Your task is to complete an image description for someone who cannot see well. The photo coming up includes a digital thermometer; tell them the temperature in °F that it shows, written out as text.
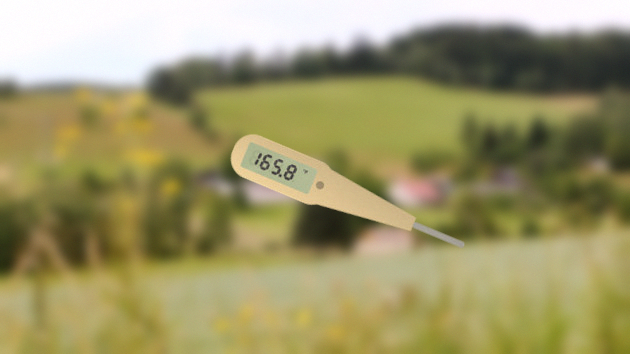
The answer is 165.8 °F
